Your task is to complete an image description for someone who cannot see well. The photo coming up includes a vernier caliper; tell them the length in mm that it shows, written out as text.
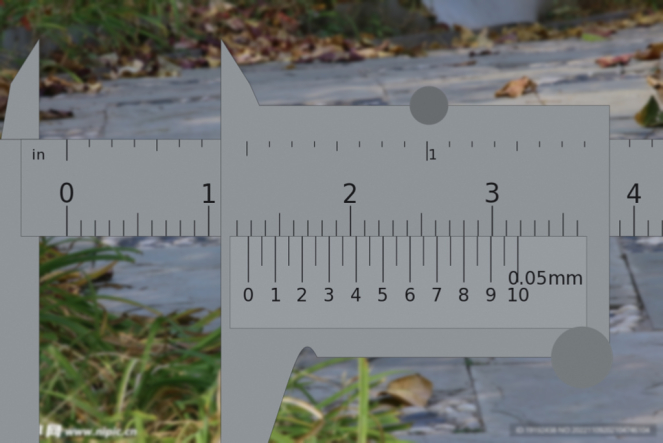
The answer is 12.8 mm
